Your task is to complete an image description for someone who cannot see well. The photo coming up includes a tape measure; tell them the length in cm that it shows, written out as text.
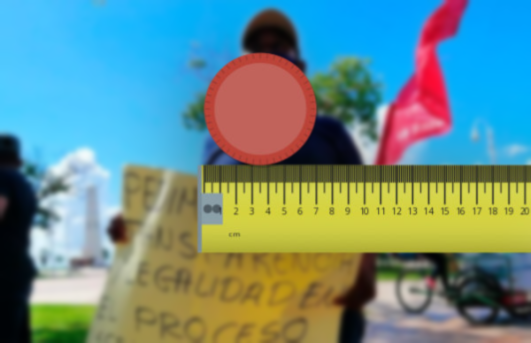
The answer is 7 cm
